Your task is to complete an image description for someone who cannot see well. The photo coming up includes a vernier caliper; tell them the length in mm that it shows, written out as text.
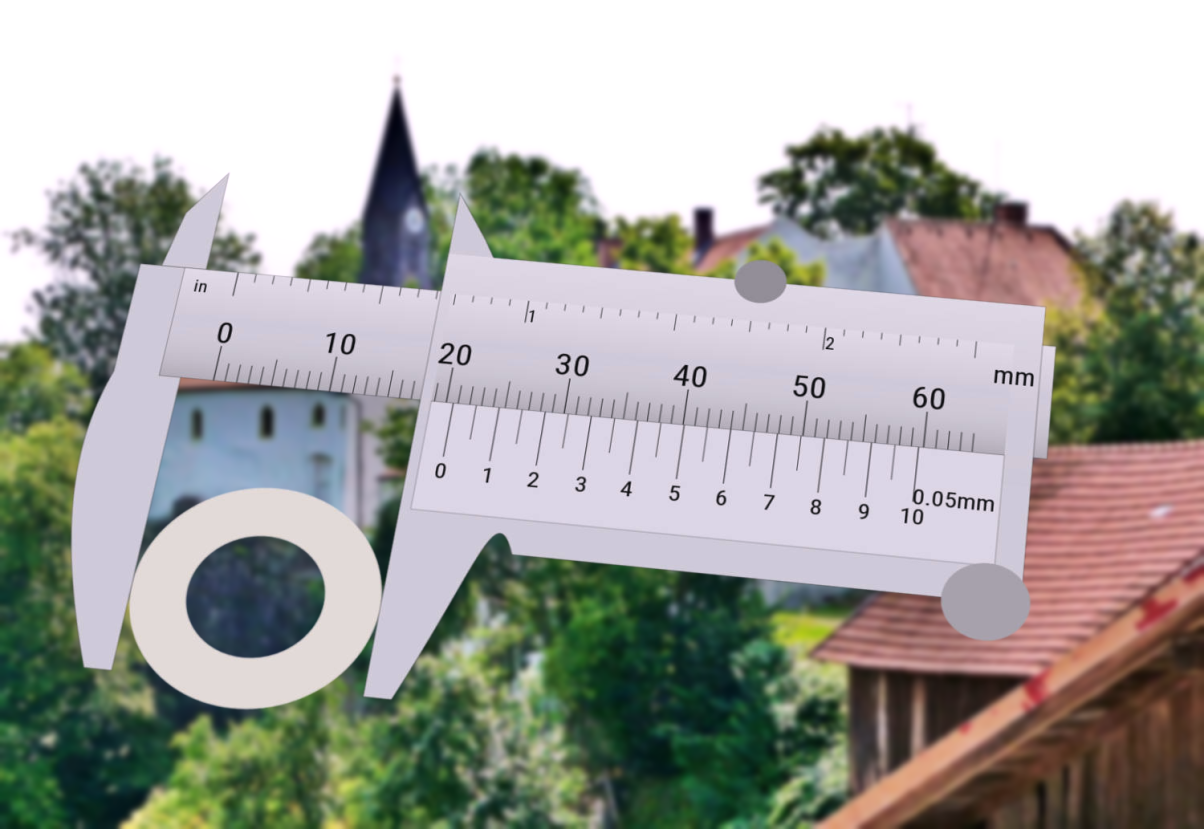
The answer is 20.6 mm
